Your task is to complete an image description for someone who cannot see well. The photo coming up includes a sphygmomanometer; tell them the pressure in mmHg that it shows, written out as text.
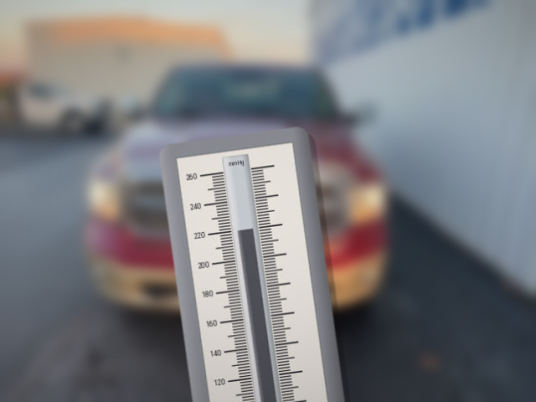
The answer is 220 mmHg
